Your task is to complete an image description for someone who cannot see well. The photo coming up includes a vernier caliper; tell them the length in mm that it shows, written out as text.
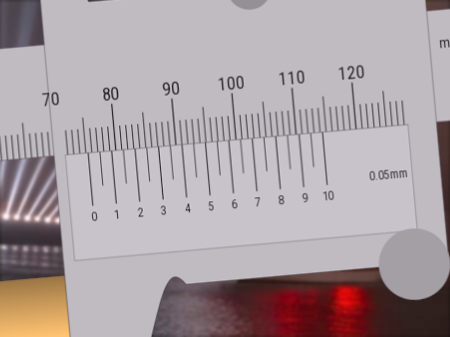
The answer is 75.4 mm
